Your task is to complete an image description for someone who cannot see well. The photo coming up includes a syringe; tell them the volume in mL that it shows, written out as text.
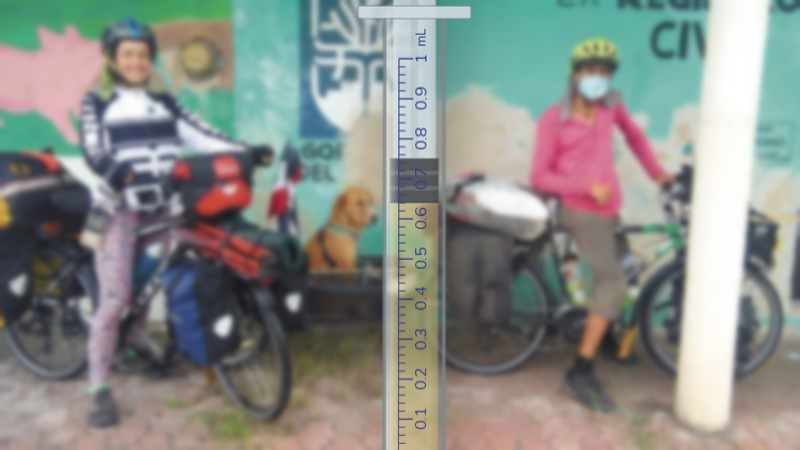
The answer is 0.64 mL
